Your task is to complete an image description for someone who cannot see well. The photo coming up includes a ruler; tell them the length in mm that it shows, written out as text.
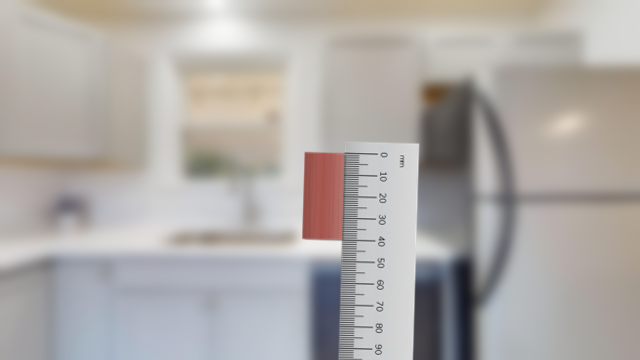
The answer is 40 mm
